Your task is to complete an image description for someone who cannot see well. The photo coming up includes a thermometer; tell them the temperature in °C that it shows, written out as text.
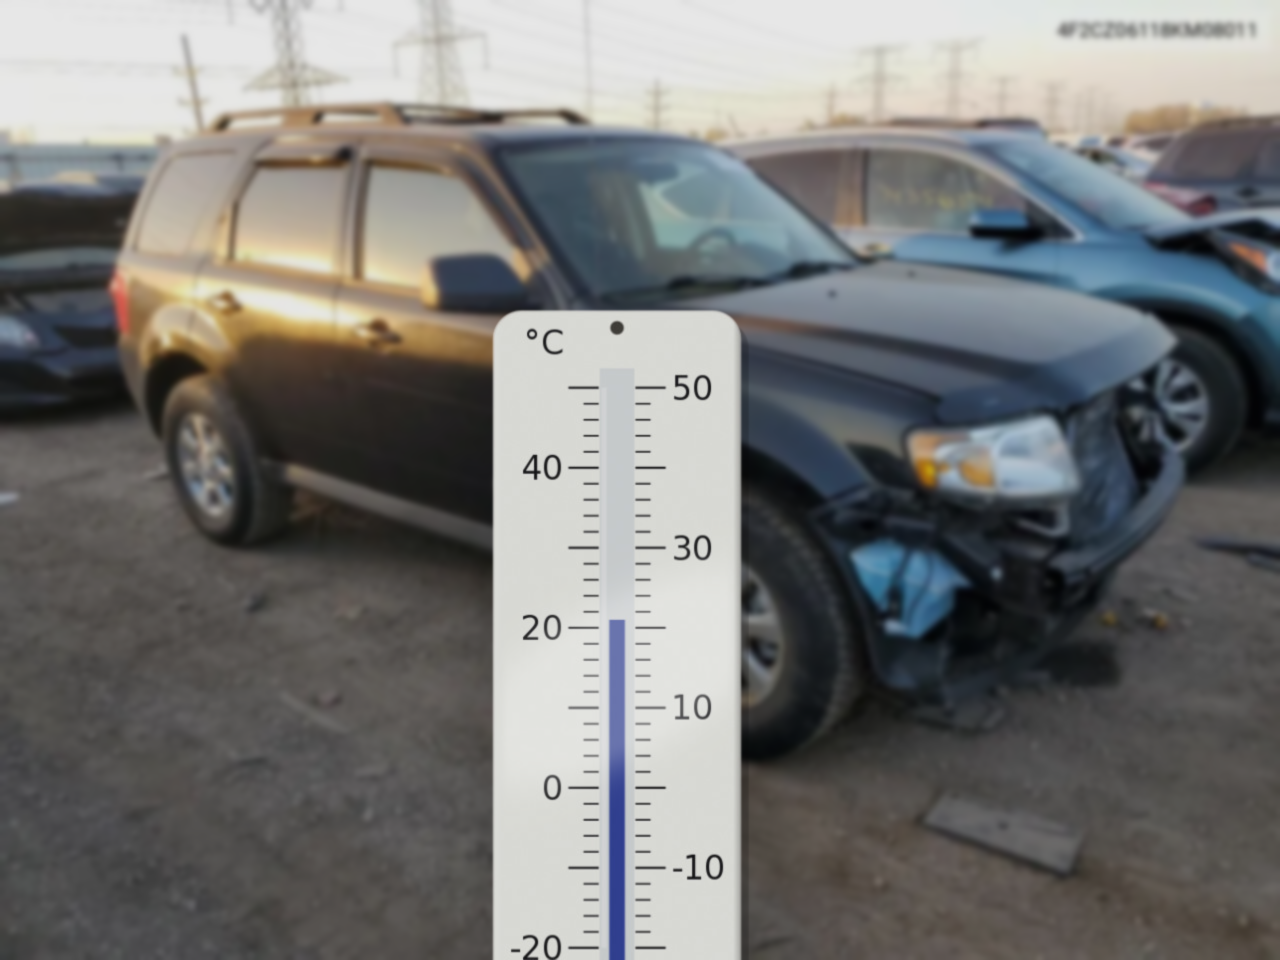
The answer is 21 °C
